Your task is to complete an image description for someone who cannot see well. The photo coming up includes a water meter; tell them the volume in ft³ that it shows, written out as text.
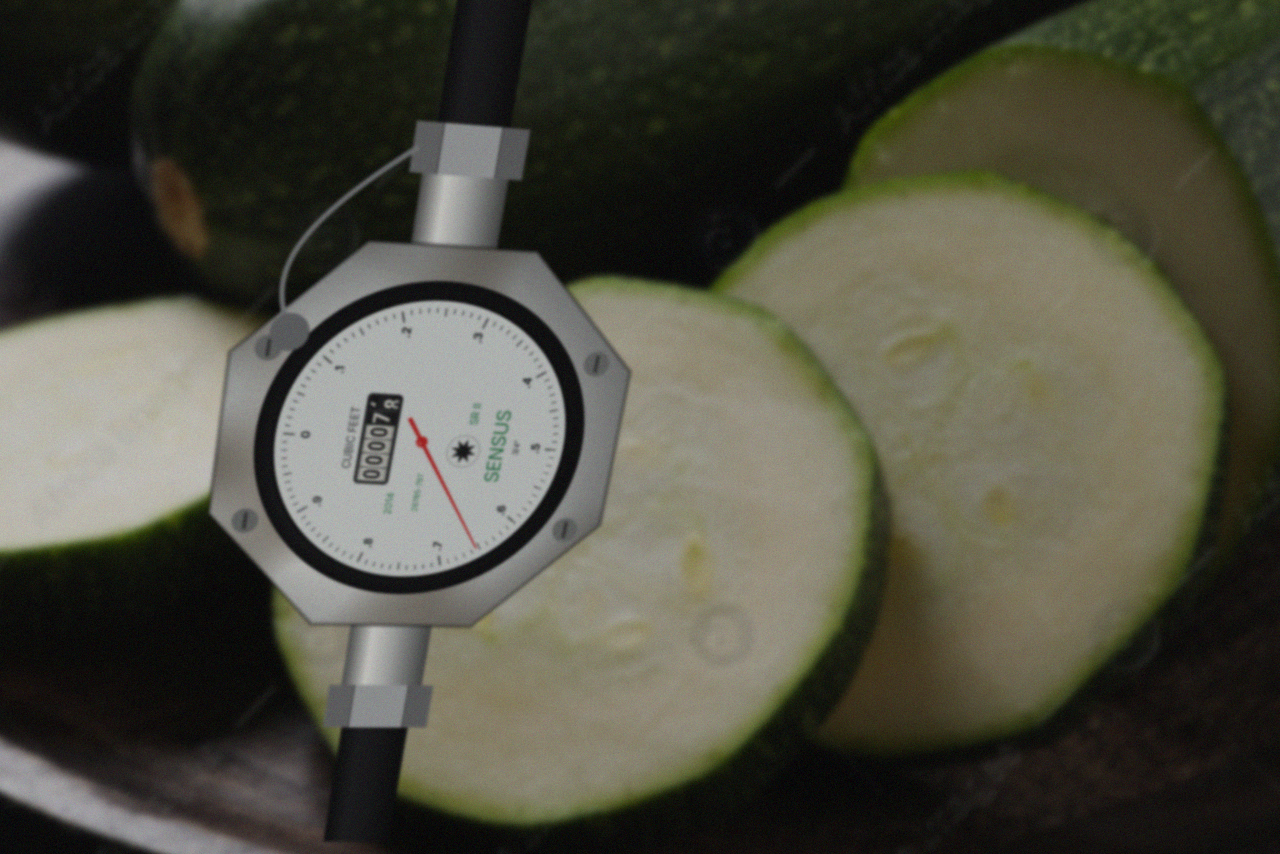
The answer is 77.65 ft³
